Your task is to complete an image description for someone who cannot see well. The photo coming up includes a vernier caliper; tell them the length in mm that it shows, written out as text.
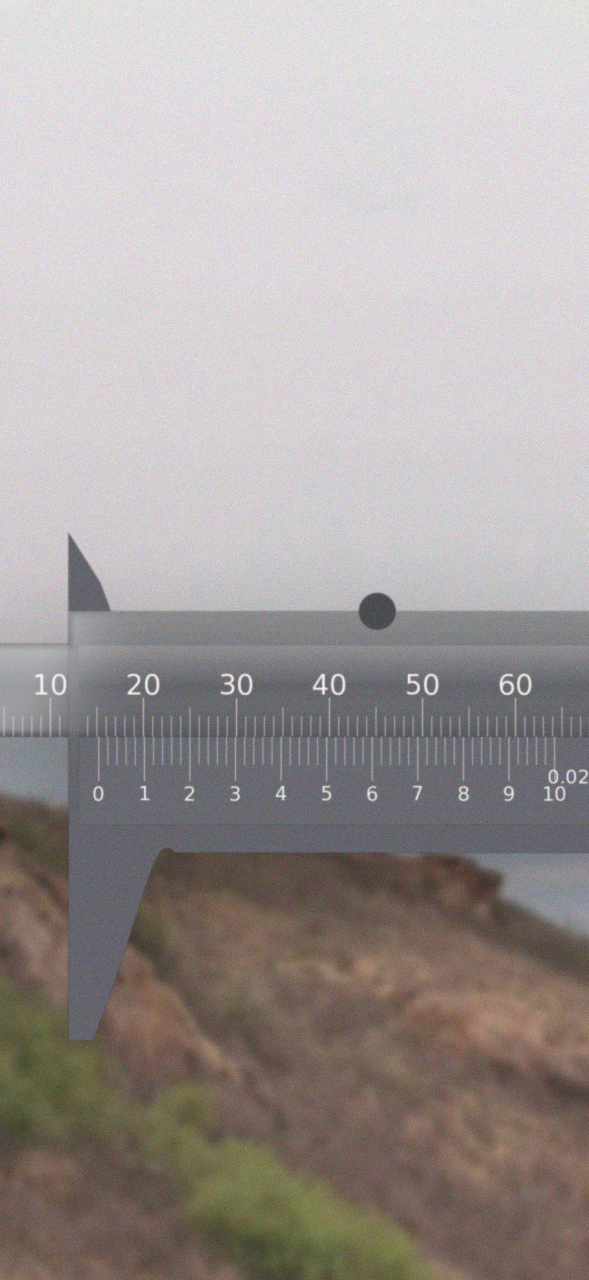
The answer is 15.2 mm
